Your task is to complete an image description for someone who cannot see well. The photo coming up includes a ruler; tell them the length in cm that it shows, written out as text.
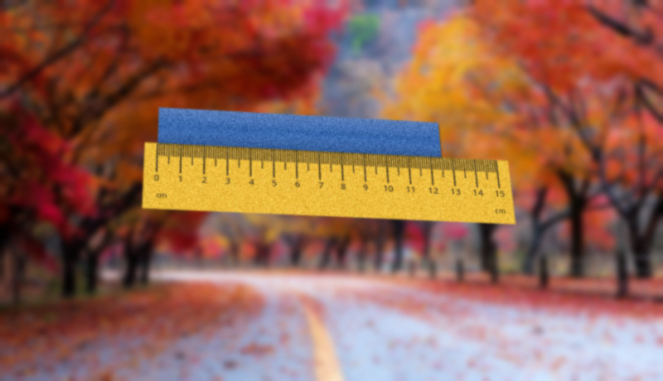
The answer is 12.5 cm
